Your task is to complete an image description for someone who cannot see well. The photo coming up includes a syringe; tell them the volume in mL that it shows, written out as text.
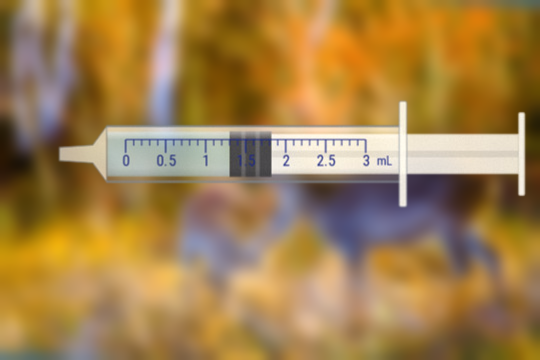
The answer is 1.3 mL
